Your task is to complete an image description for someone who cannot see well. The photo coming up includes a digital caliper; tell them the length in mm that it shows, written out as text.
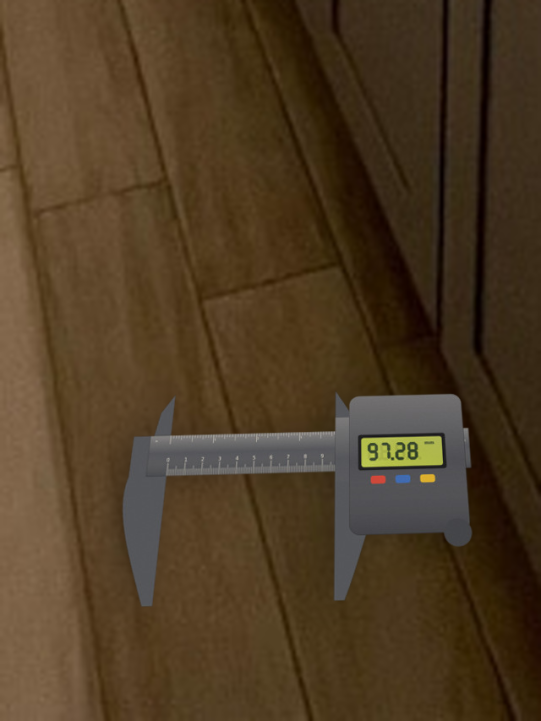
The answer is 97.28 mm
